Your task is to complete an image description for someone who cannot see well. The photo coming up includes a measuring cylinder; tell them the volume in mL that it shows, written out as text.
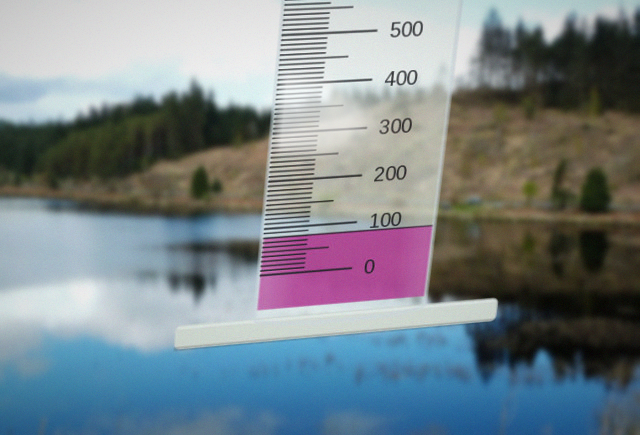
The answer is 80 mL
